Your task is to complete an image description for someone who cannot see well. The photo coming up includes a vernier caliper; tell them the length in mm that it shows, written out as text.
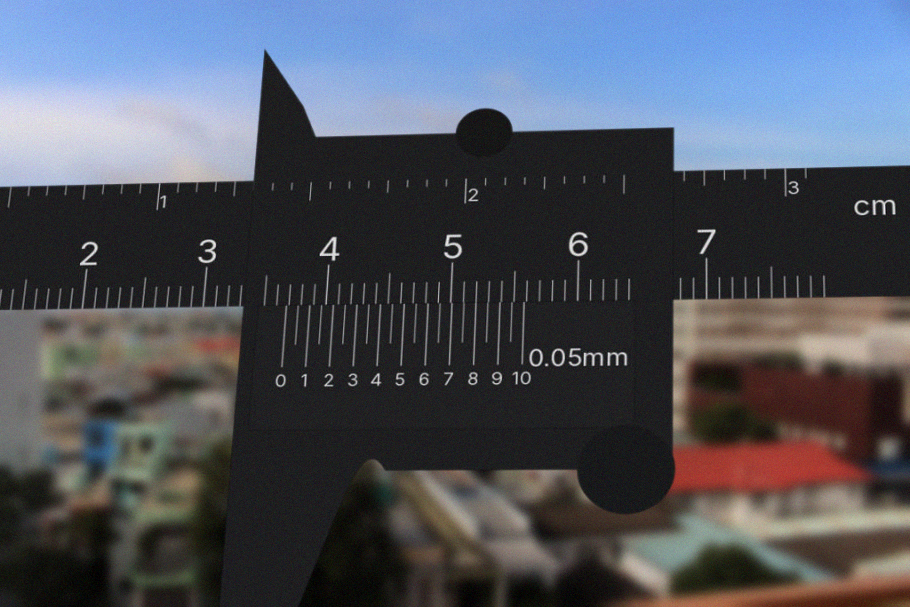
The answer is 36.8 mm
